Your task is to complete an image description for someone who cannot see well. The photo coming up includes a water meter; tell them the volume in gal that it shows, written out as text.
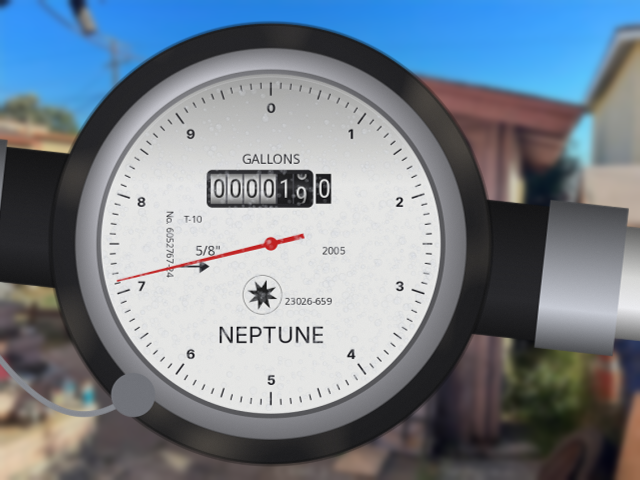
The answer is 187.1 gal
